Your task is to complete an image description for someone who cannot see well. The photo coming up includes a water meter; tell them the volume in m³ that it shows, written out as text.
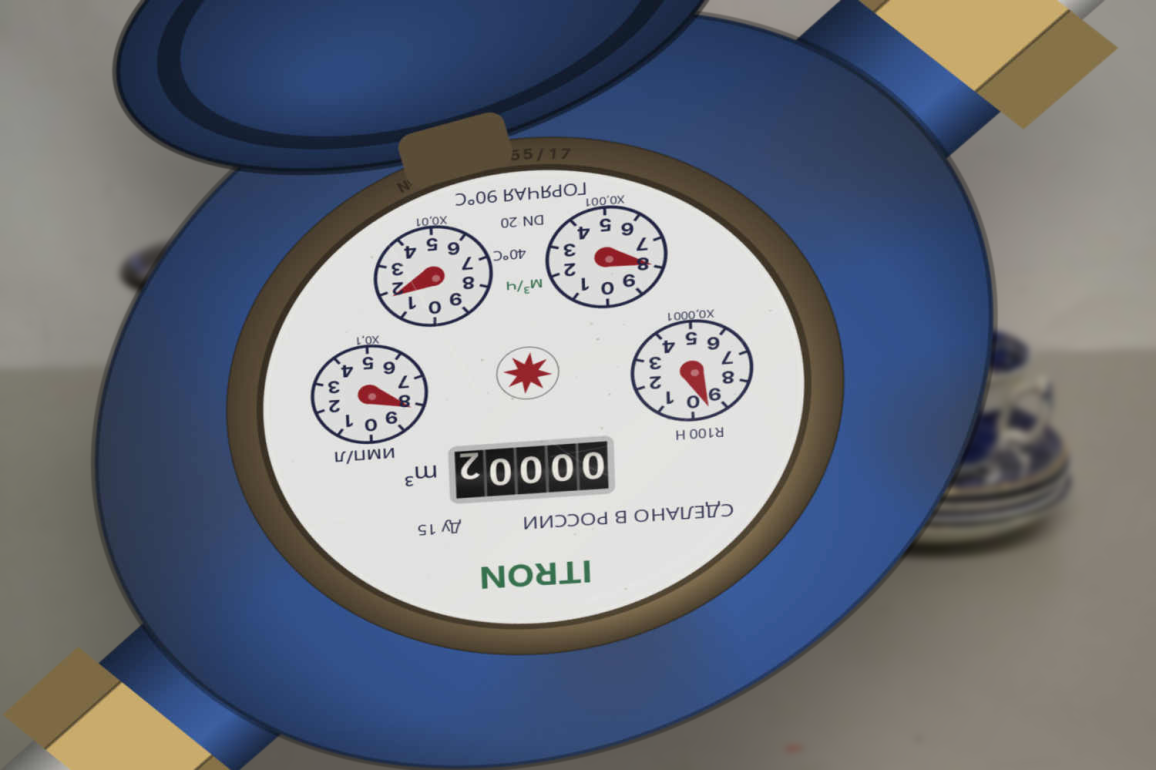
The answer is 1.8179 m³
